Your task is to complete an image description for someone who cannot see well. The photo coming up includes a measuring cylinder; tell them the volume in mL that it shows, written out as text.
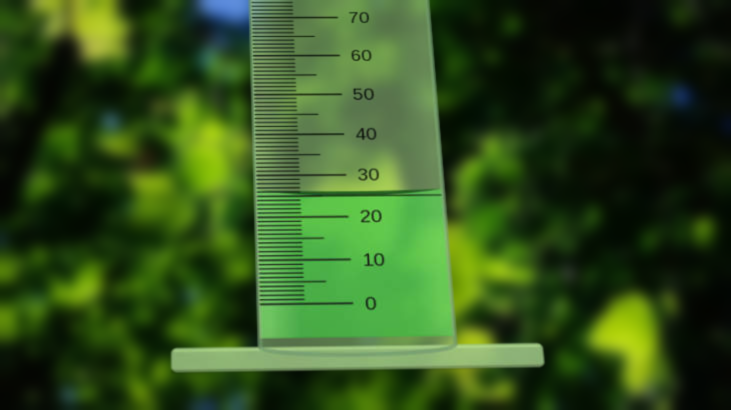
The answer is 25 mL
